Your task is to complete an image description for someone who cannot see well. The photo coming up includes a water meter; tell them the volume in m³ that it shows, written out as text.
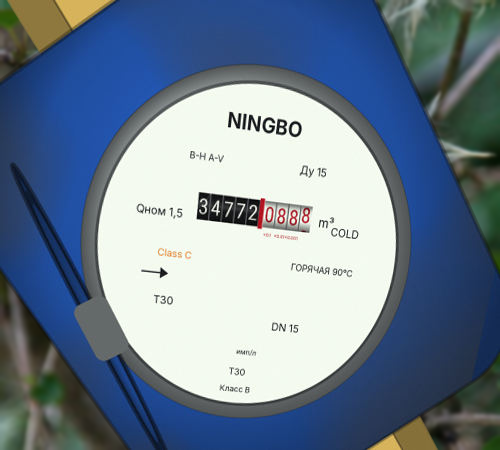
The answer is 34772.0888 m³
